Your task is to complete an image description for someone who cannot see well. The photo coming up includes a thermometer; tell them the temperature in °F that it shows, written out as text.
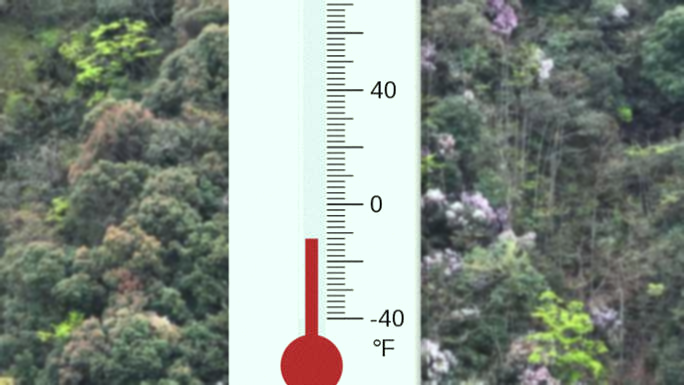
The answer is -12 °F
